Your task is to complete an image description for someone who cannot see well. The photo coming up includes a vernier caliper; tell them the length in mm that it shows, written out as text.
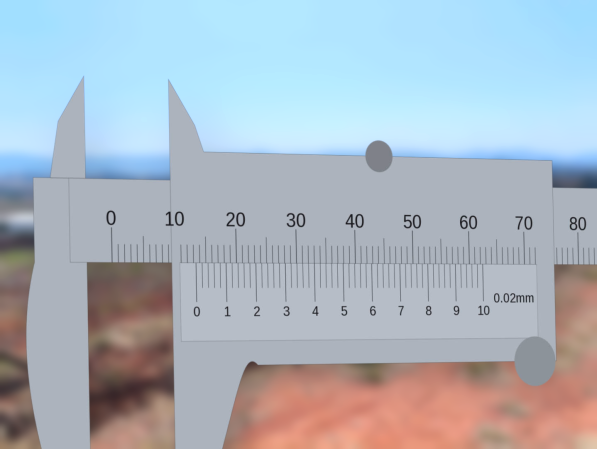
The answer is 13.4 mm
